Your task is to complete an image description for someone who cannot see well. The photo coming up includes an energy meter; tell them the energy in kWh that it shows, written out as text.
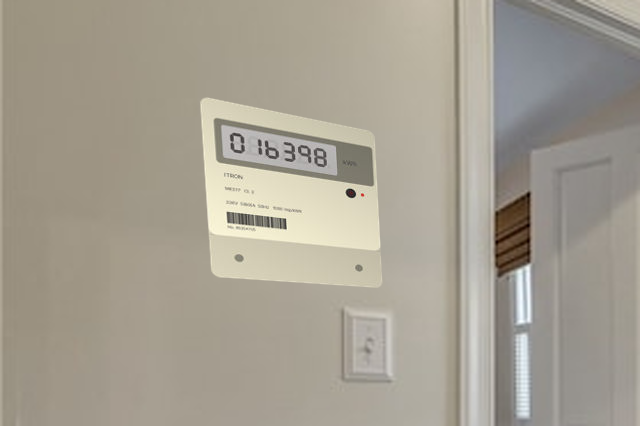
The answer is 16398 kWh
